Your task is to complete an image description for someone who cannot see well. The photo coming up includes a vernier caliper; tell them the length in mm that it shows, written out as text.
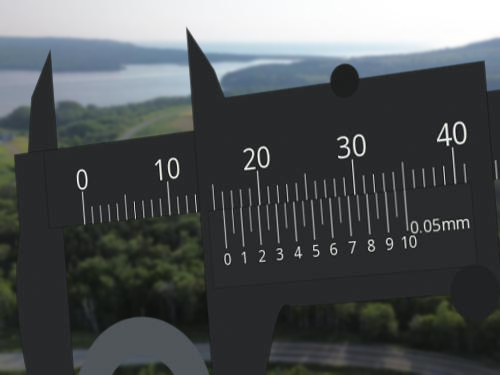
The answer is 16.0 mm
